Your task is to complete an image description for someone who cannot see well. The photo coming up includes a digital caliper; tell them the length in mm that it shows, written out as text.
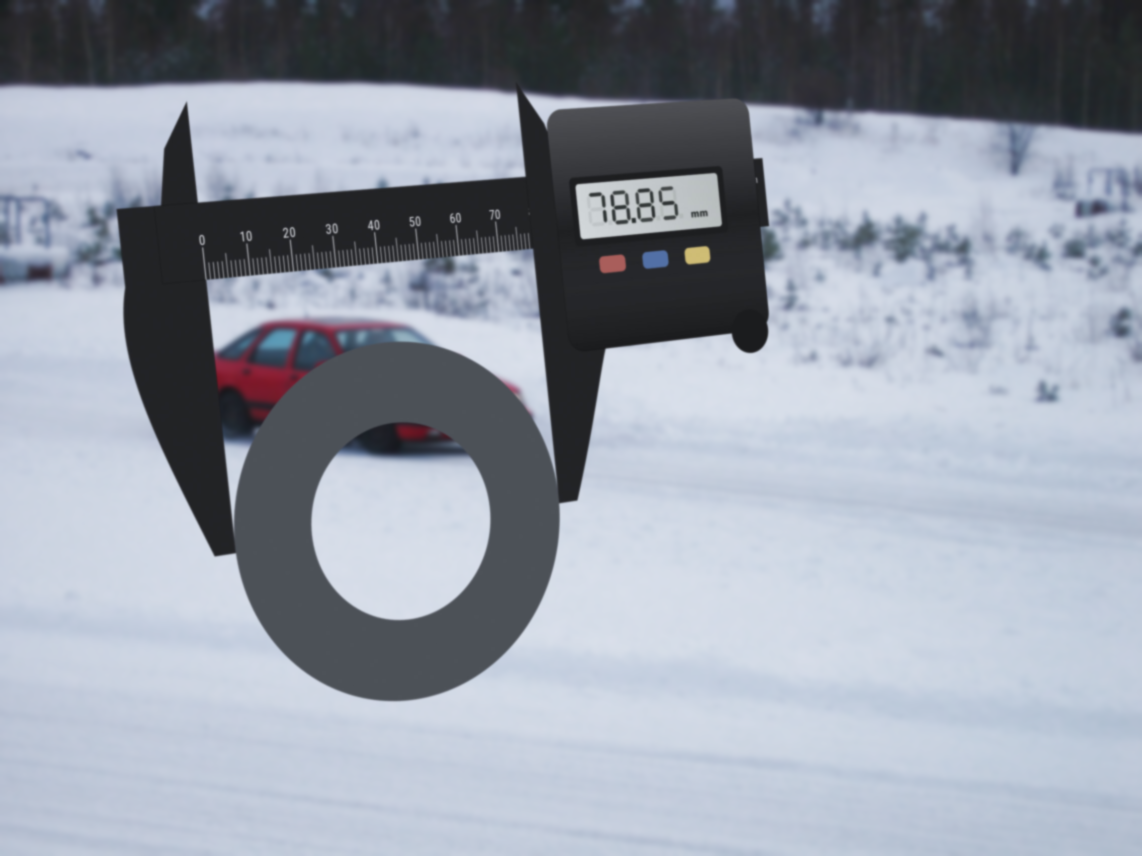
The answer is 78.85 mm
